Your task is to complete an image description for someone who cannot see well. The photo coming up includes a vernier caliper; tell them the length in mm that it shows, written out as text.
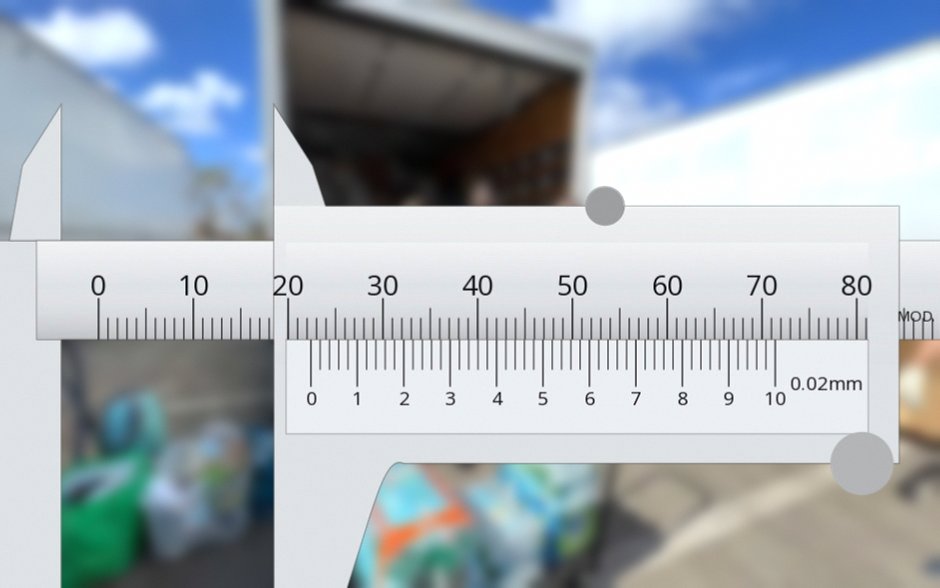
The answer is 22.4 mm
